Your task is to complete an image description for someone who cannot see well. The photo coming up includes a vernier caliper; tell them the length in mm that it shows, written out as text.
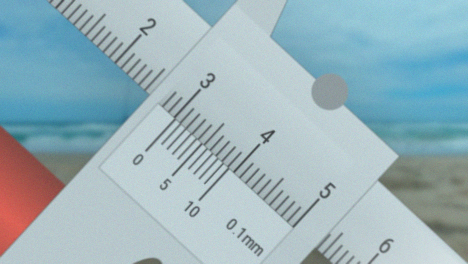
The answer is 30.2 mm
